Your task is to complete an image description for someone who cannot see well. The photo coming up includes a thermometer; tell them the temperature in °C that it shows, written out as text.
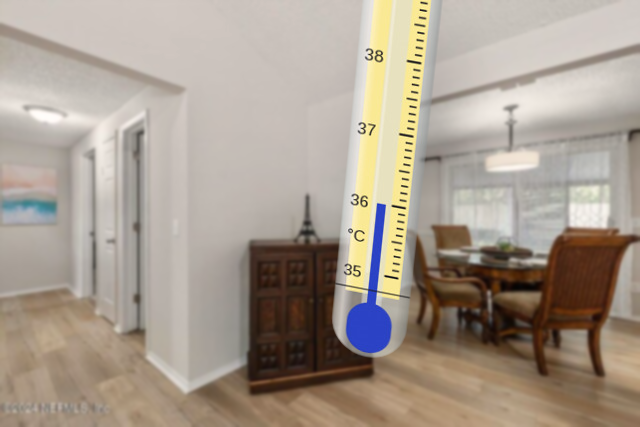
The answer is 36 °C
